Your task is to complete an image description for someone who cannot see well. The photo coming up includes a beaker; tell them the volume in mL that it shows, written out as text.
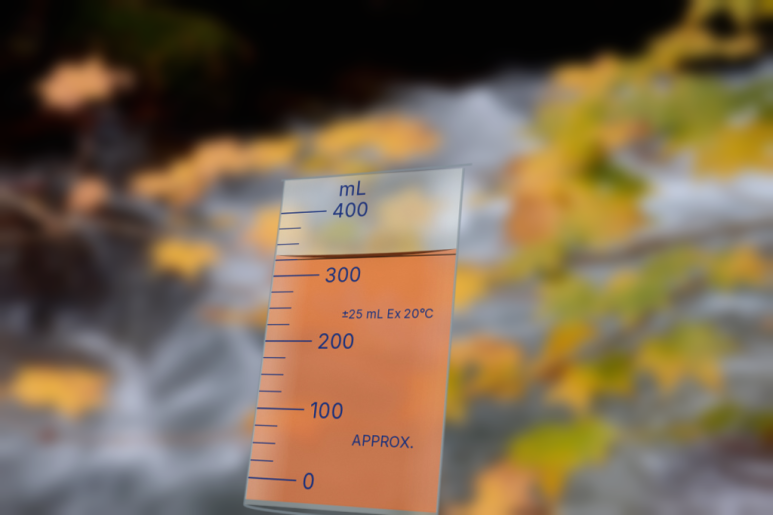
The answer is 325 mL
